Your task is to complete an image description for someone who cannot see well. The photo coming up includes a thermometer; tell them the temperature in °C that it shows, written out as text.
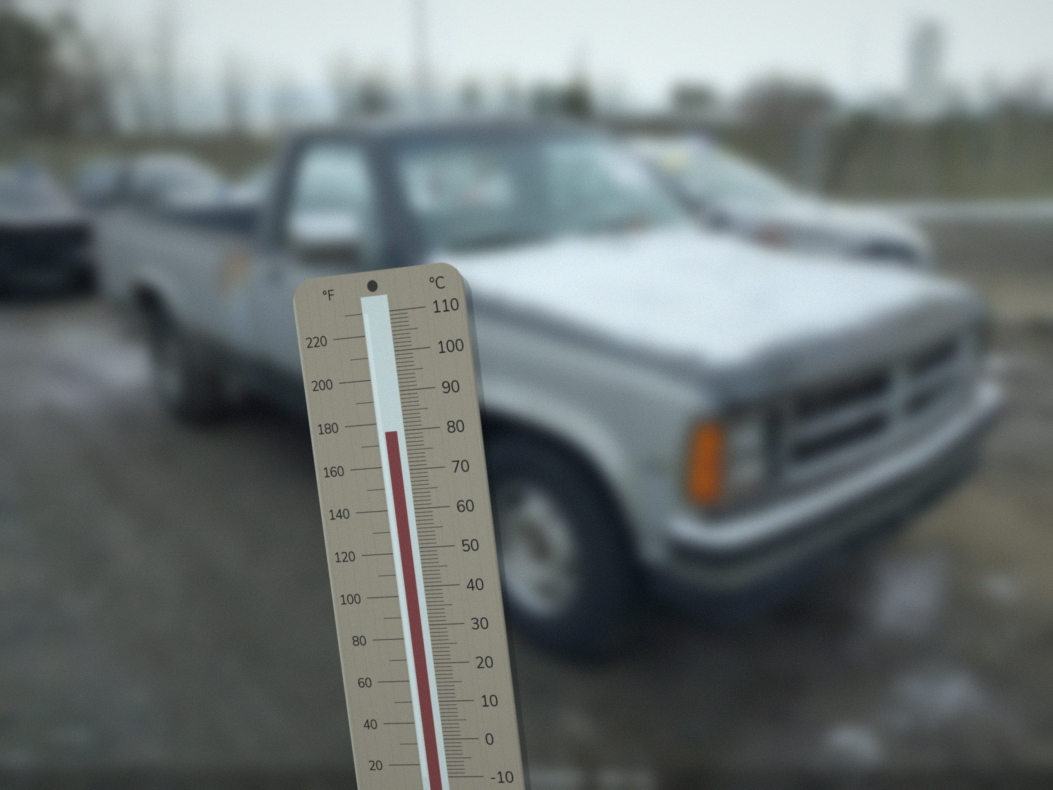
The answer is 80 °C
